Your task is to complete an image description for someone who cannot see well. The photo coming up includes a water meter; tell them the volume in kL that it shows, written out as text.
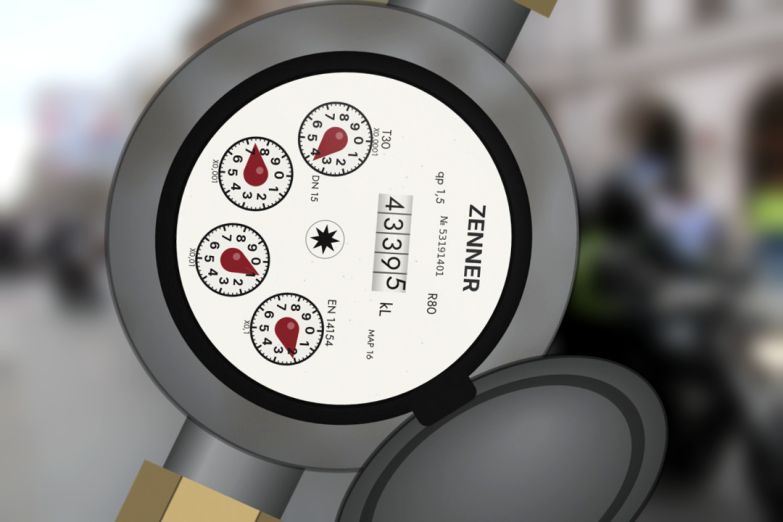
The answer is 43395.2073 kL
